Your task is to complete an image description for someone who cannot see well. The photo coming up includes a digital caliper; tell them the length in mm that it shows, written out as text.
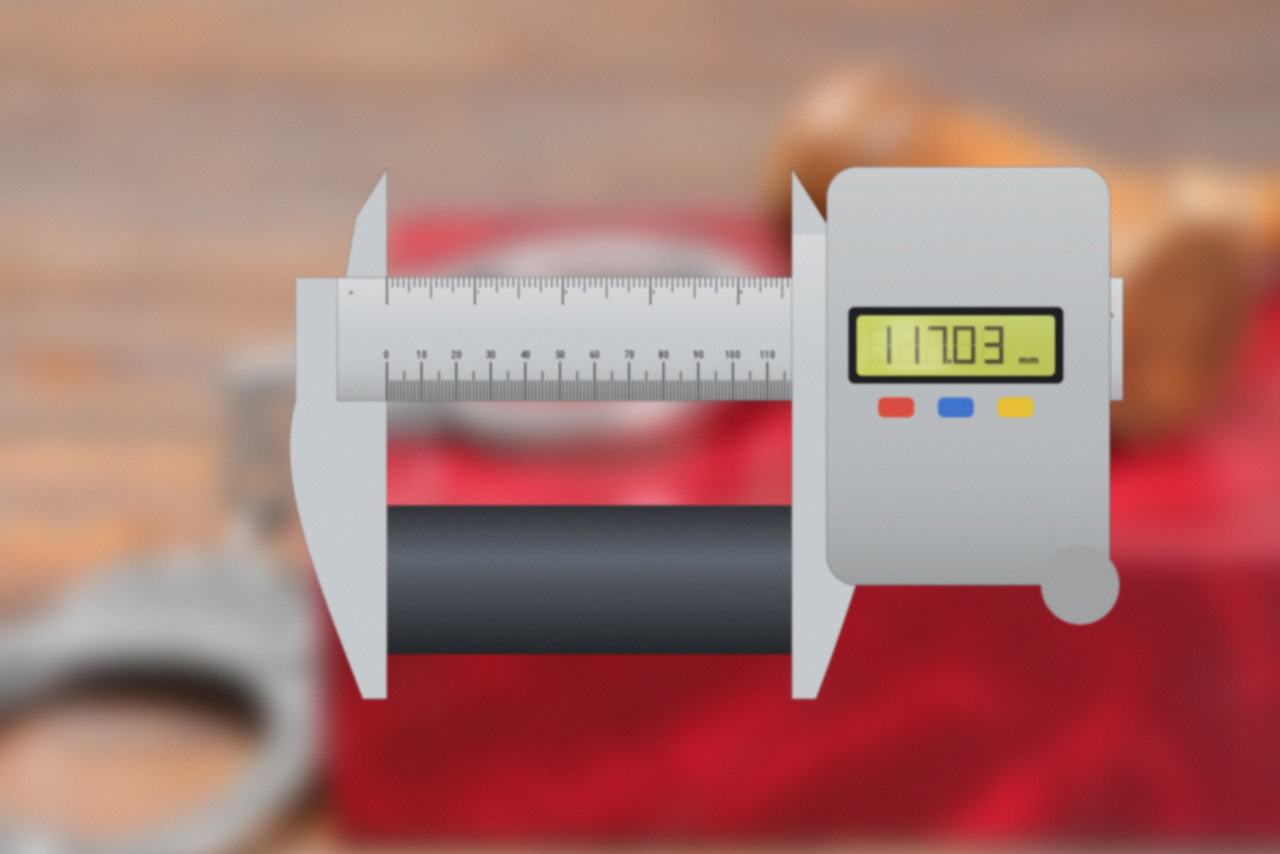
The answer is 117.03 mm
